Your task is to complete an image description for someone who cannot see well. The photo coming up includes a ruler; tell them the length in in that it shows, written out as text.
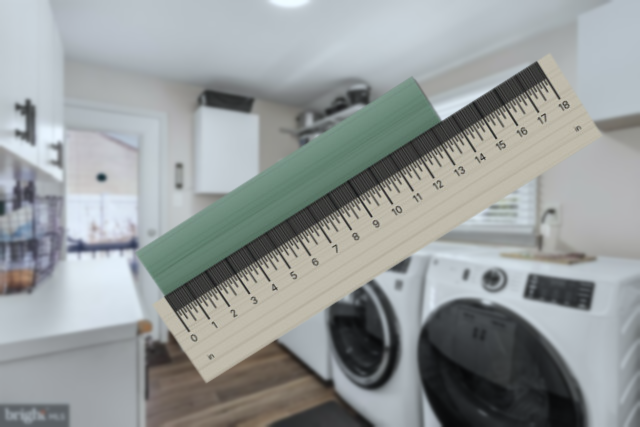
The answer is 13.5 in
